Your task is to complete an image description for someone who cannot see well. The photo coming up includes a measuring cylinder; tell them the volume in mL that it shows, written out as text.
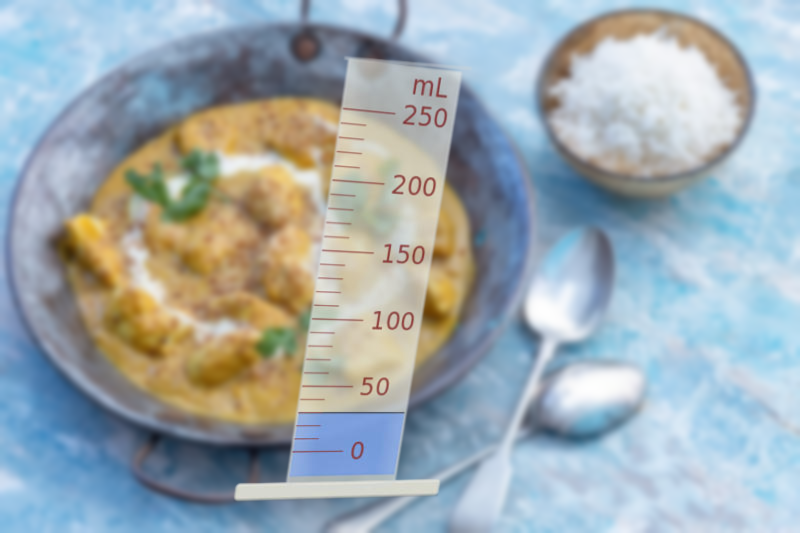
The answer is 30 mL
